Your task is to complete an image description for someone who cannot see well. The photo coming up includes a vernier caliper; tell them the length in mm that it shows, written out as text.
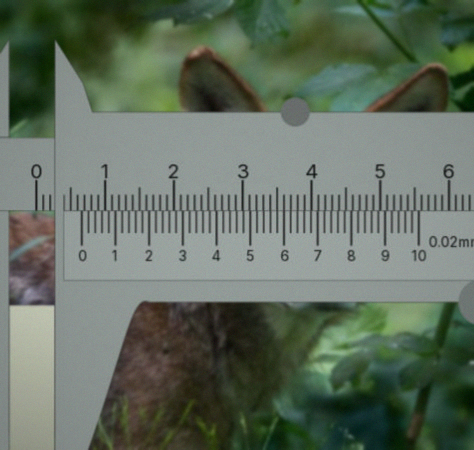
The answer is 6.6 mm
